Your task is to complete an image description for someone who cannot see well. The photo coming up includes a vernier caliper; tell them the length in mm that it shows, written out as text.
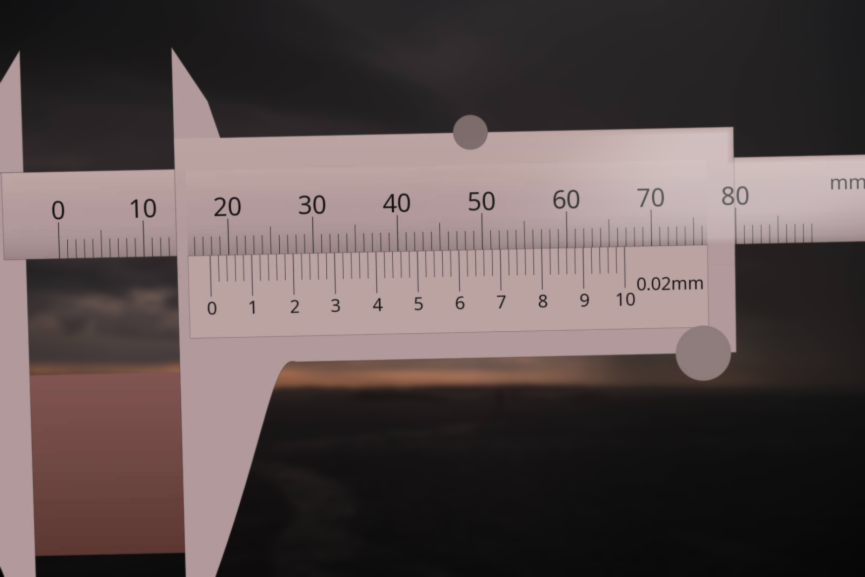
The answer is 17.8 mm
